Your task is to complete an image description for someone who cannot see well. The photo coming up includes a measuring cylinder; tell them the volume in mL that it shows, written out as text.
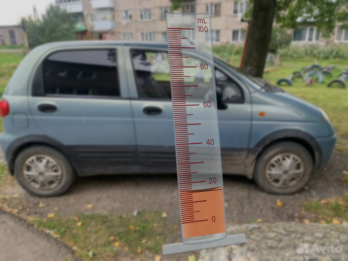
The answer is 15 mL
